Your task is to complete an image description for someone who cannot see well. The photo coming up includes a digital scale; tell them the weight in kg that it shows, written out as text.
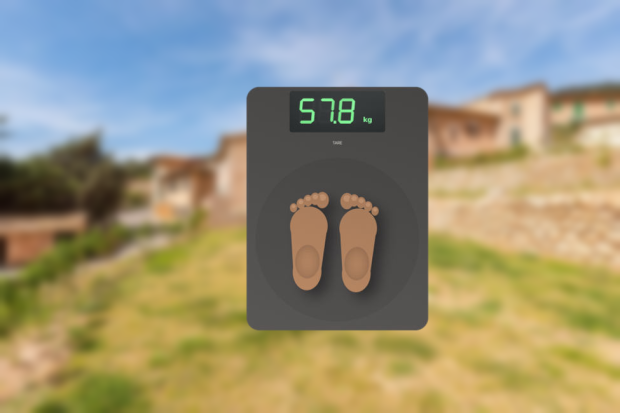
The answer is 57.8 kg
